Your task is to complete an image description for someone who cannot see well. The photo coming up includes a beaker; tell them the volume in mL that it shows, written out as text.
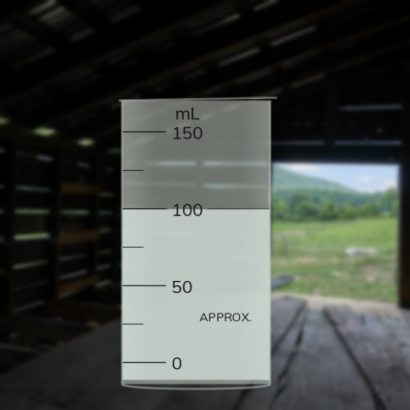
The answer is 100 mL
